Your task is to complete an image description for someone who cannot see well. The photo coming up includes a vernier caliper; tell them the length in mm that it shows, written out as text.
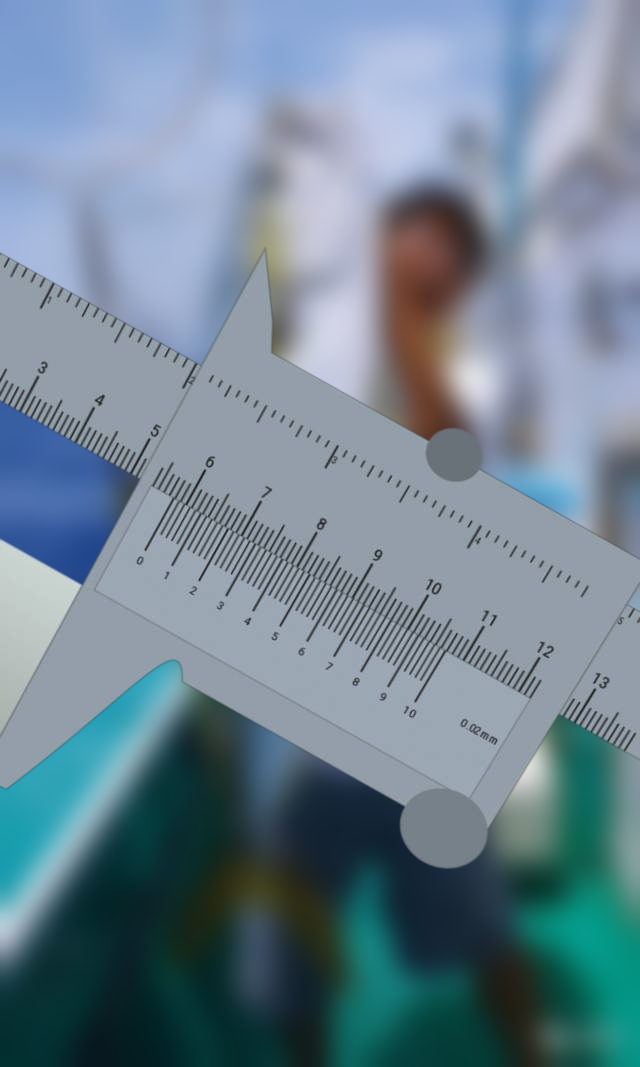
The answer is 57.8 mm
